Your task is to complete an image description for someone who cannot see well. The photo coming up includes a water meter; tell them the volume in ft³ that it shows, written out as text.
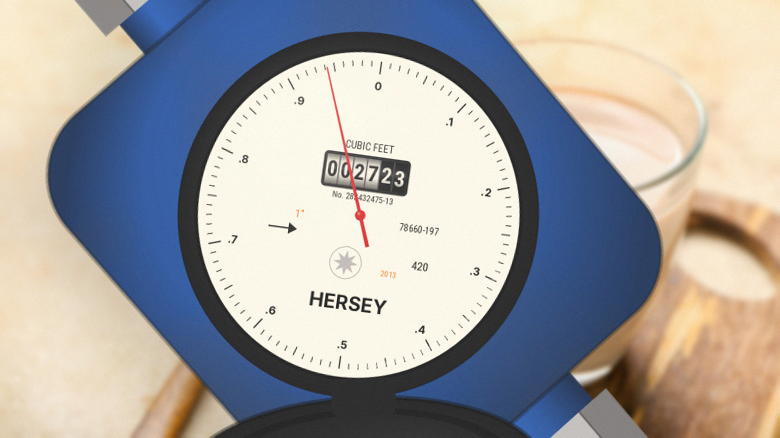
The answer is 2722.94 ft³
